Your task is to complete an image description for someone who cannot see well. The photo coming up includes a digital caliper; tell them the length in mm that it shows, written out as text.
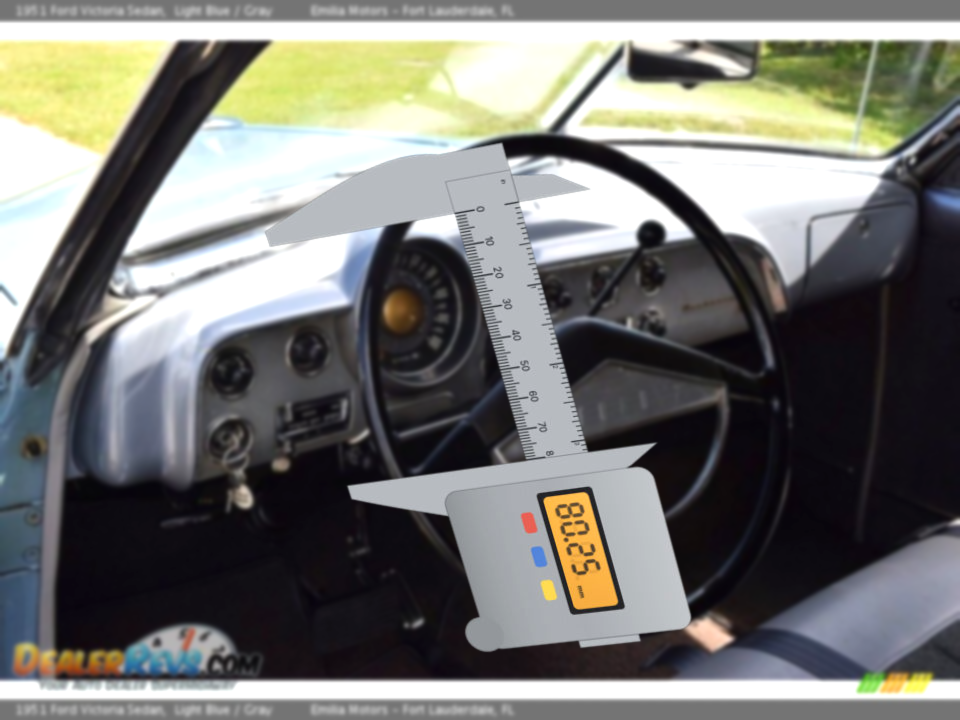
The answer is 80.25 mm
